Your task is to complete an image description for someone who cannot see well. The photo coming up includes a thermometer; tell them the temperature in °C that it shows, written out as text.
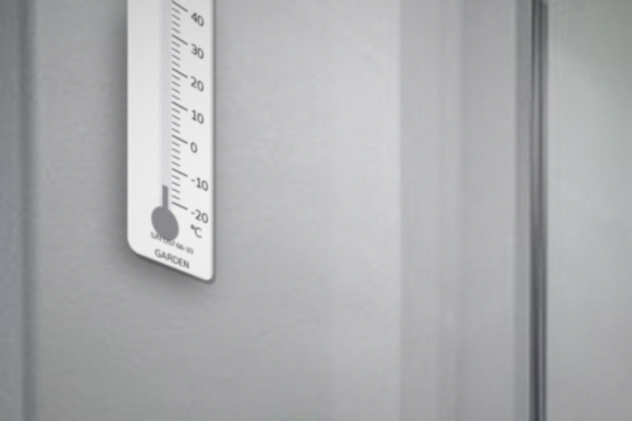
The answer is -16 °C
